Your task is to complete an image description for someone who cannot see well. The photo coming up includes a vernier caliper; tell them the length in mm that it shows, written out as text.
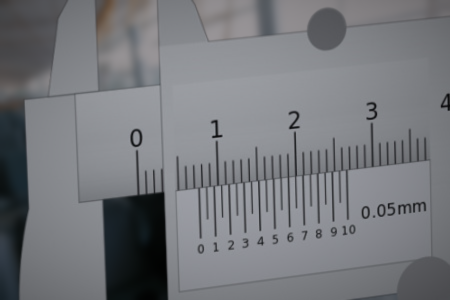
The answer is 7.6 mm
